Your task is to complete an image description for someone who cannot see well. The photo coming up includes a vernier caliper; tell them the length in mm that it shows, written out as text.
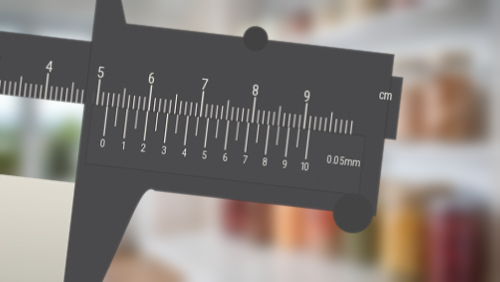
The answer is 52.0 mm
